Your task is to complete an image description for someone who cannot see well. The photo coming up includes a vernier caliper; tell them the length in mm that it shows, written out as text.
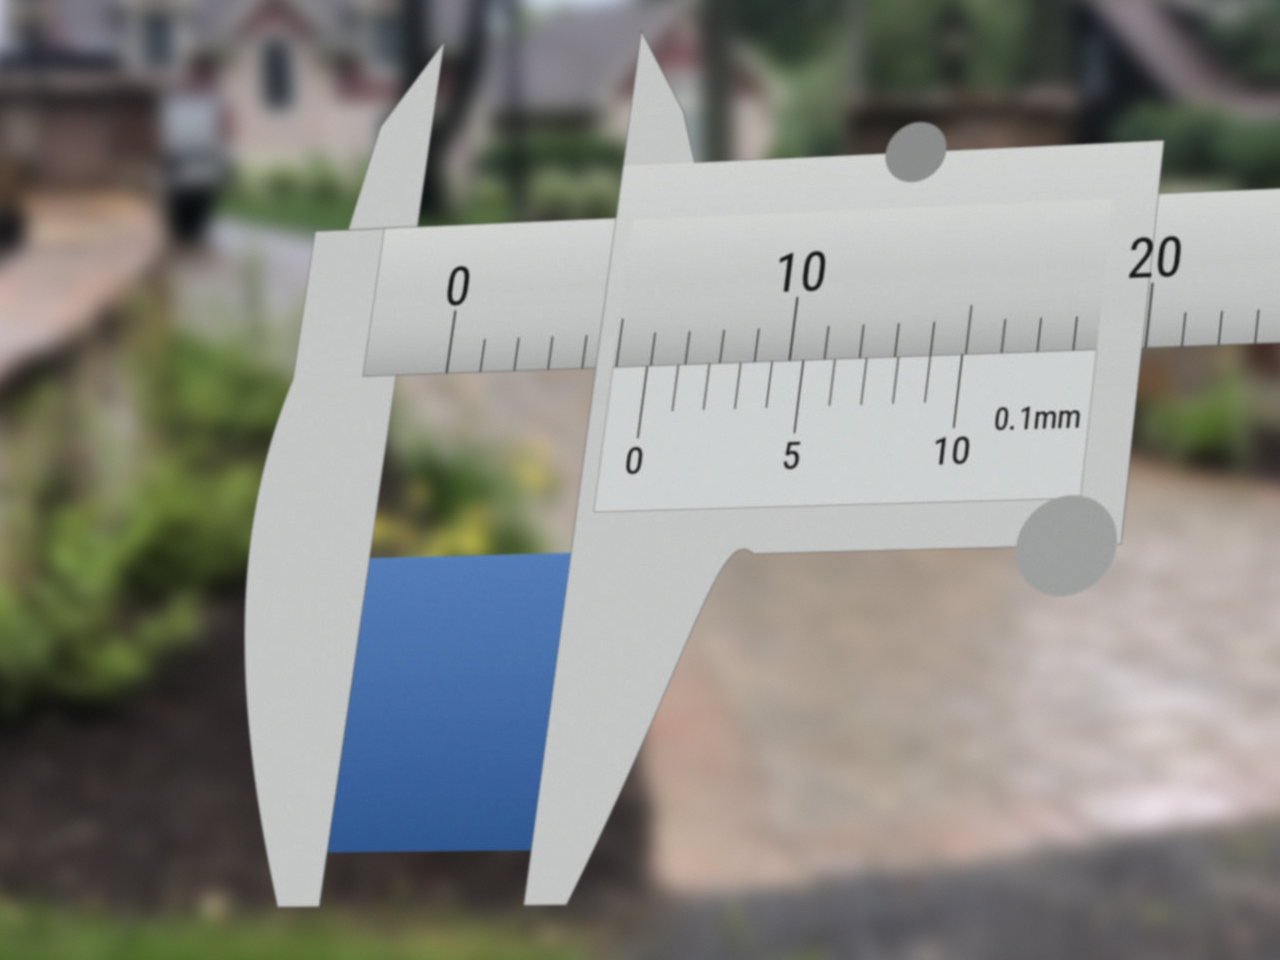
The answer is 5.9 mm
